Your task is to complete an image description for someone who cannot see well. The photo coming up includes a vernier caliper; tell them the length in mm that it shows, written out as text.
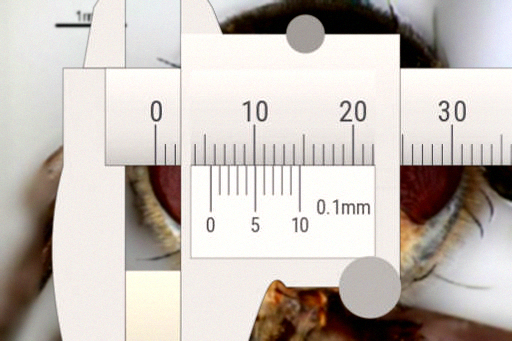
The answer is 5.6 mm
